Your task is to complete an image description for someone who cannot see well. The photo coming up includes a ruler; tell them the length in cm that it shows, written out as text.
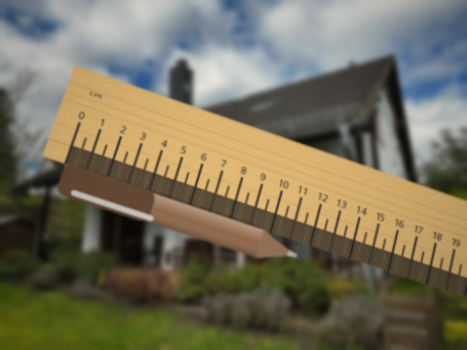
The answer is 11.5 cm
